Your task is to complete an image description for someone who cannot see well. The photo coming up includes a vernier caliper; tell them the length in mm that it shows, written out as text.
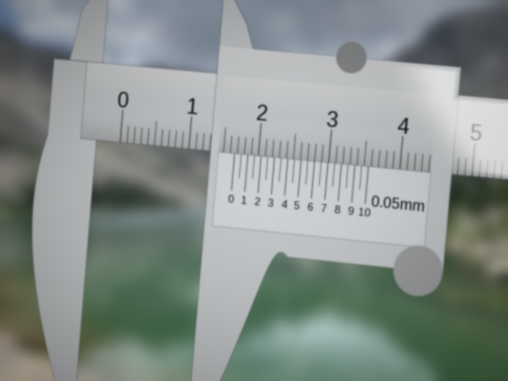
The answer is 16.6 mm
